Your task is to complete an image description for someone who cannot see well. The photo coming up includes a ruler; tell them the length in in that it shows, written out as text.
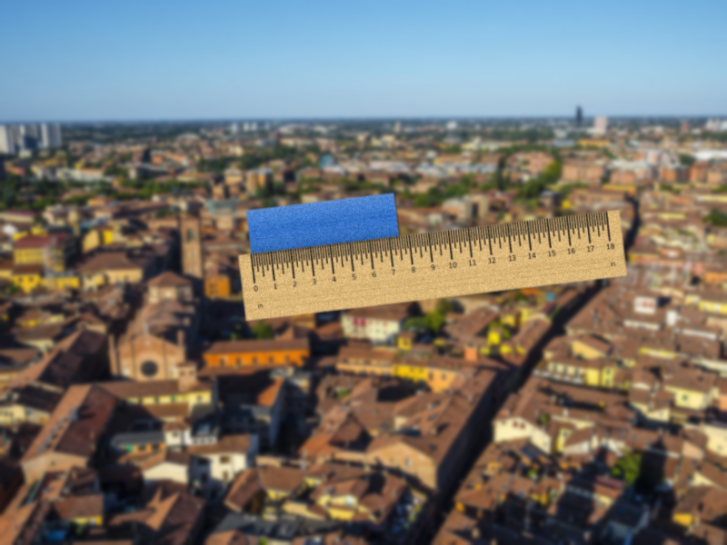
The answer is 7.5 in
